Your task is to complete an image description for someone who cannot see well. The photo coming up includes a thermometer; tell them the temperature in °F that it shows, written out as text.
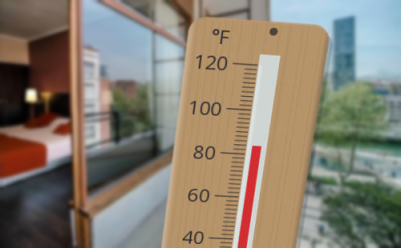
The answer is 84 °F
